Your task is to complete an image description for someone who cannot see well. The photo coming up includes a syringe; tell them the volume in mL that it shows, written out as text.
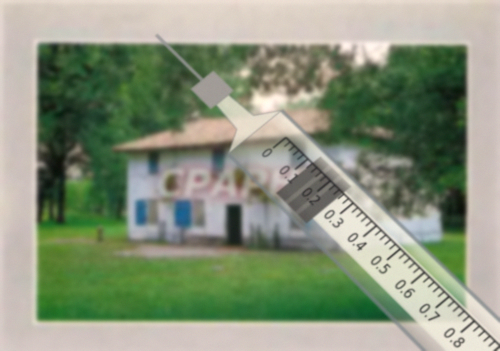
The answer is 0.12 mL
